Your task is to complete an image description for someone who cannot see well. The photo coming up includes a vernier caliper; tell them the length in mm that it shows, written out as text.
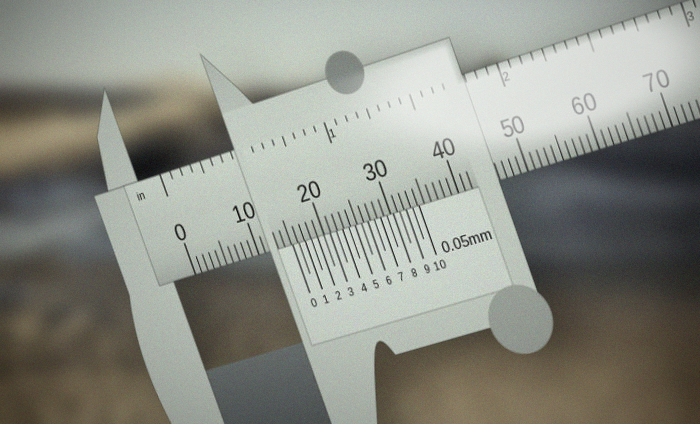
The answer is 15.2 mm
